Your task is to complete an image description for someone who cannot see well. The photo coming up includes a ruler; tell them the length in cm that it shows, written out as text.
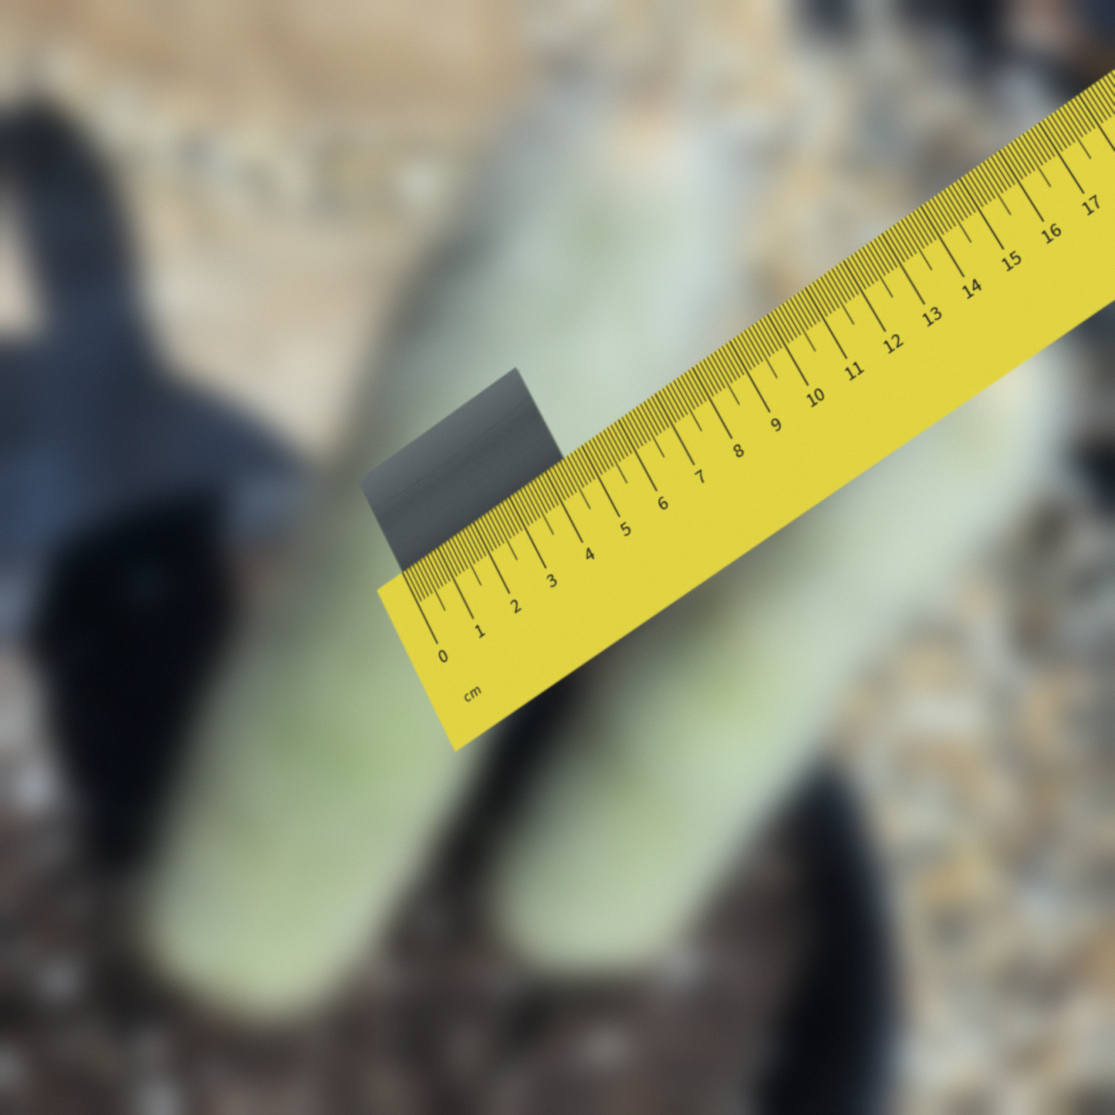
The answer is 4.5 cm
